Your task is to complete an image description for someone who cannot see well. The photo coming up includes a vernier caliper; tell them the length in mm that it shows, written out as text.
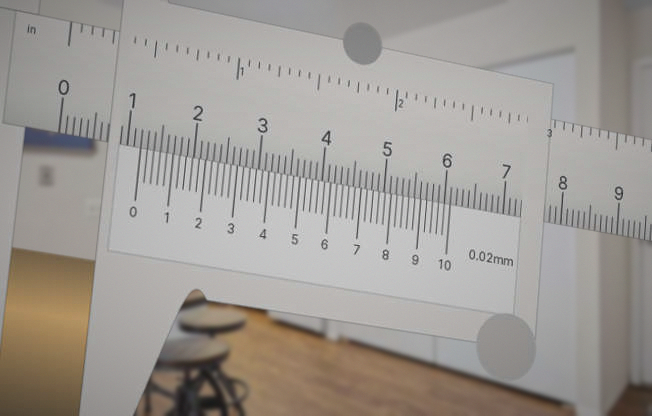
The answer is 12.0 mm
